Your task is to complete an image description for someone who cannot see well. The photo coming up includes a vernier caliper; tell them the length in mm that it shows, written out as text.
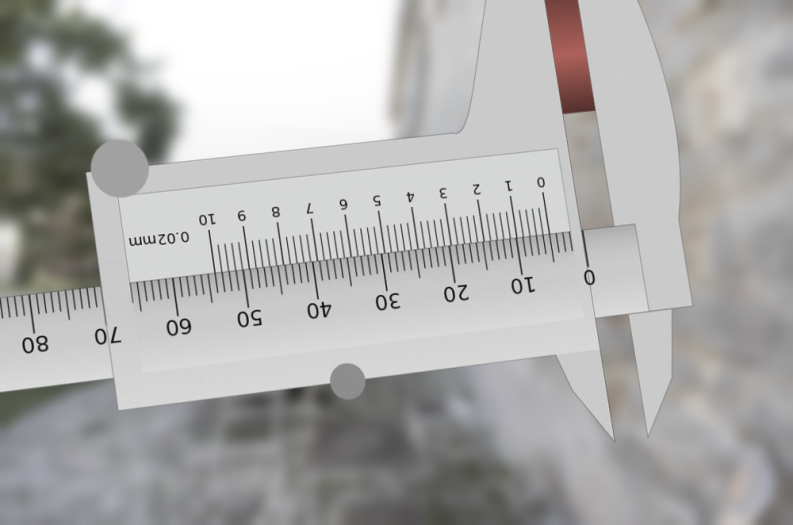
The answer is 5.0 mm
